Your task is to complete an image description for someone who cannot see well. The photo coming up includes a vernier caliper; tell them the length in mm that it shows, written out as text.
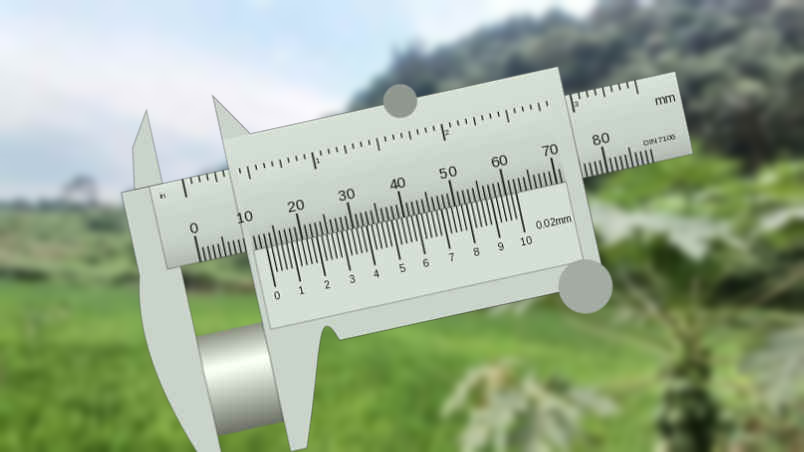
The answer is 13.0 mm
